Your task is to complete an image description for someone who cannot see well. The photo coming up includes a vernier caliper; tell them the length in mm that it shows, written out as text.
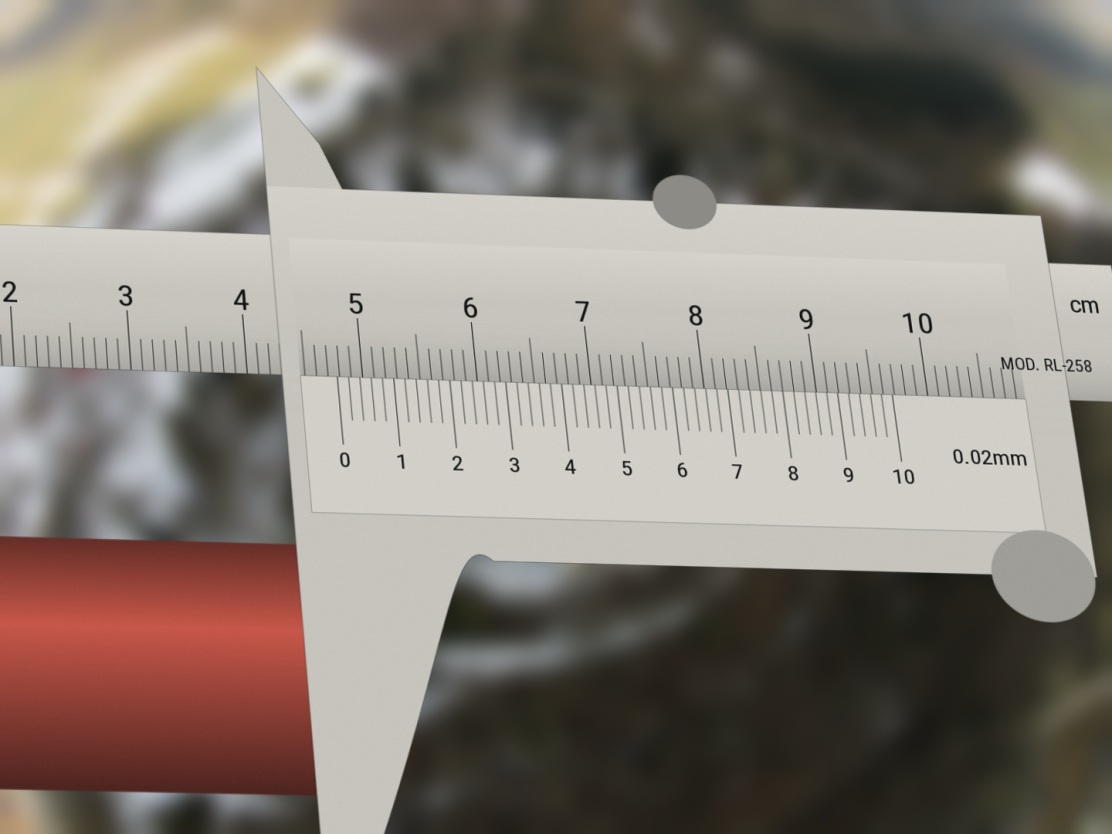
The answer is 47.8 mm
